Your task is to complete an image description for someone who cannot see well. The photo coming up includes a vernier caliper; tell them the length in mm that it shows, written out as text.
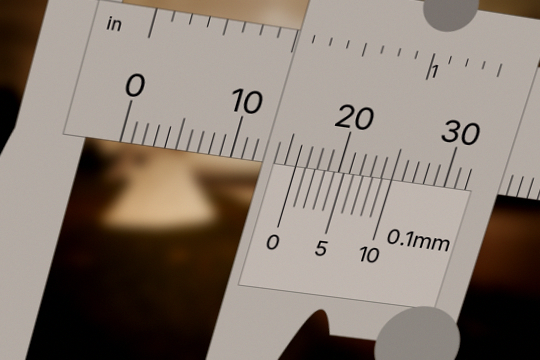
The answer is 16.0 mm
